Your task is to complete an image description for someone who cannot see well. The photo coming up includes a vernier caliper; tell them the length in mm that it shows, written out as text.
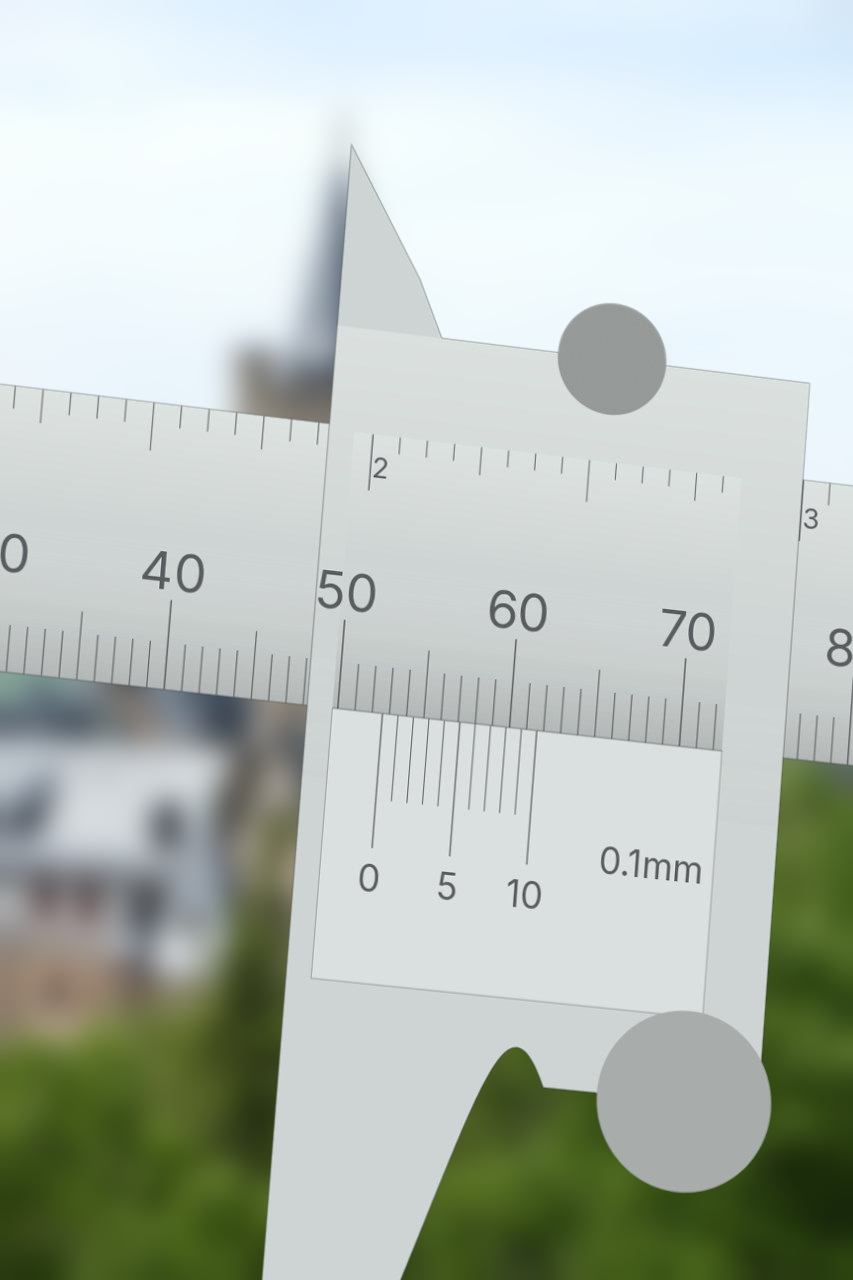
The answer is 52.6 mm
